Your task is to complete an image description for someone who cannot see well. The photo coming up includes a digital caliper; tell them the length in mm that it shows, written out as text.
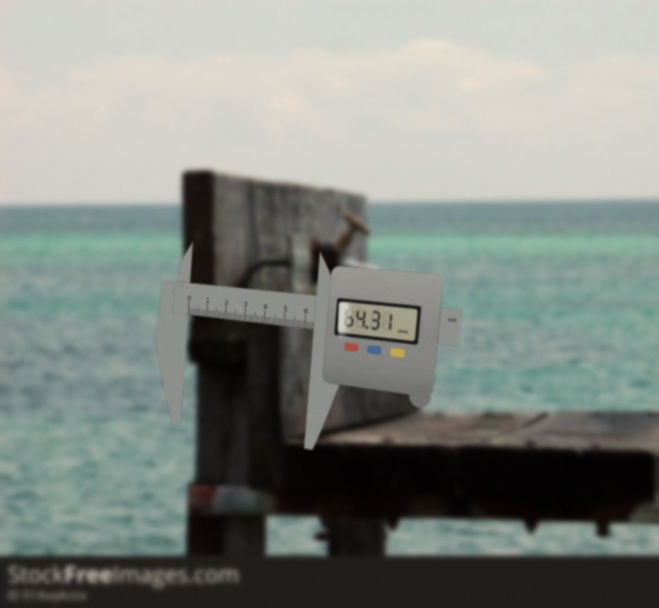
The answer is 64.31 mm
